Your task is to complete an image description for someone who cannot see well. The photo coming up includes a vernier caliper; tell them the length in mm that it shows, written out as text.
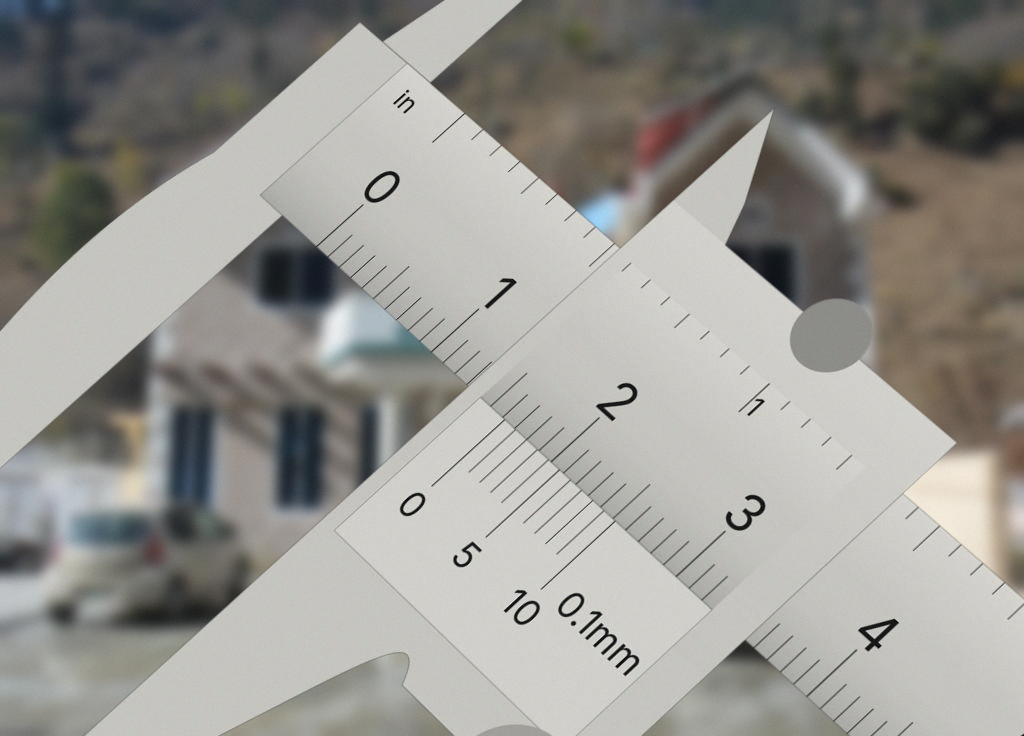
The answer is 16.2 mm
